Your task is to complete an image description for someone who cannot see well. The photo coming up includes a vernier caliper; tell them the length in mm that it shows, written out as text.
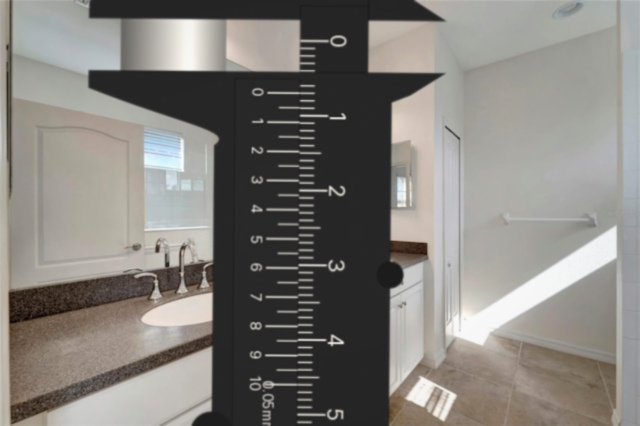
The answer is 7.0 mm
